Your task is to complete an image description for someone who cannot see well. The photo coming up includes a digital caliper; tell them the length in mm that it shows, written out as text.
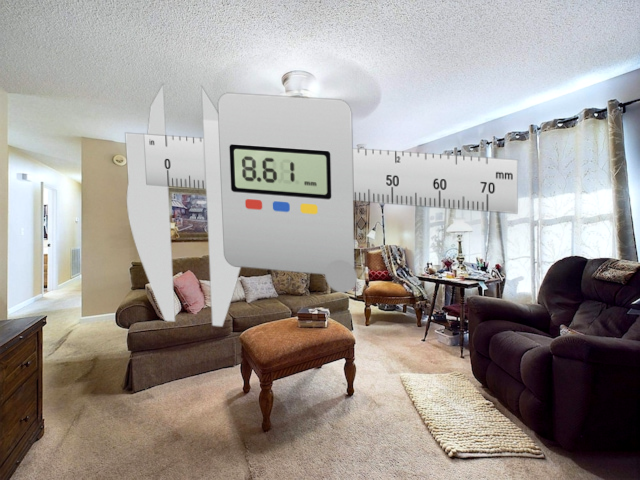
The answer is 8.61 mm
